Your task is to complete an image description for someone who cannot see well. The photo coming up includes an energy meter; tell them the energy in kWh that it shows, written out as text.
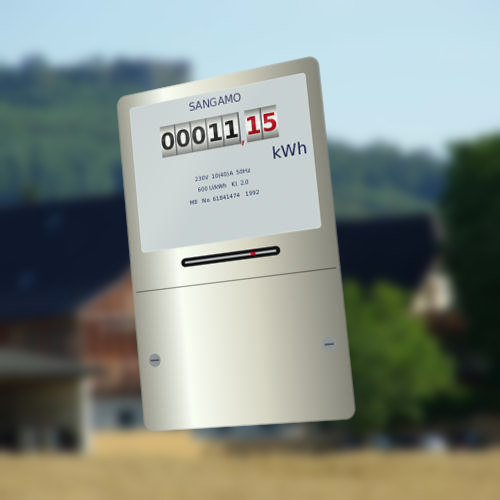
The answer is 11.15 kWh
